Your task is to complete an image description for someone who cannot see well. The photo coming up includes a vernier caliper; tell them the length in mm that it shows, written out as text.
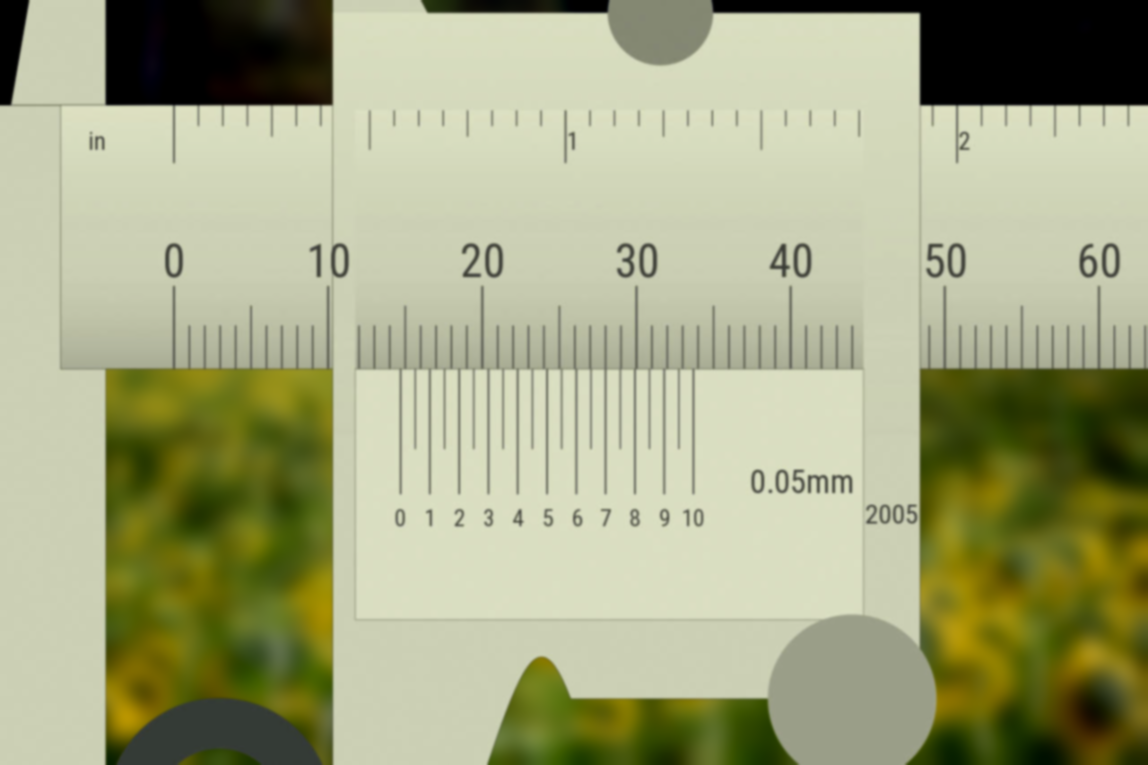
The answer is 14.7 mm
